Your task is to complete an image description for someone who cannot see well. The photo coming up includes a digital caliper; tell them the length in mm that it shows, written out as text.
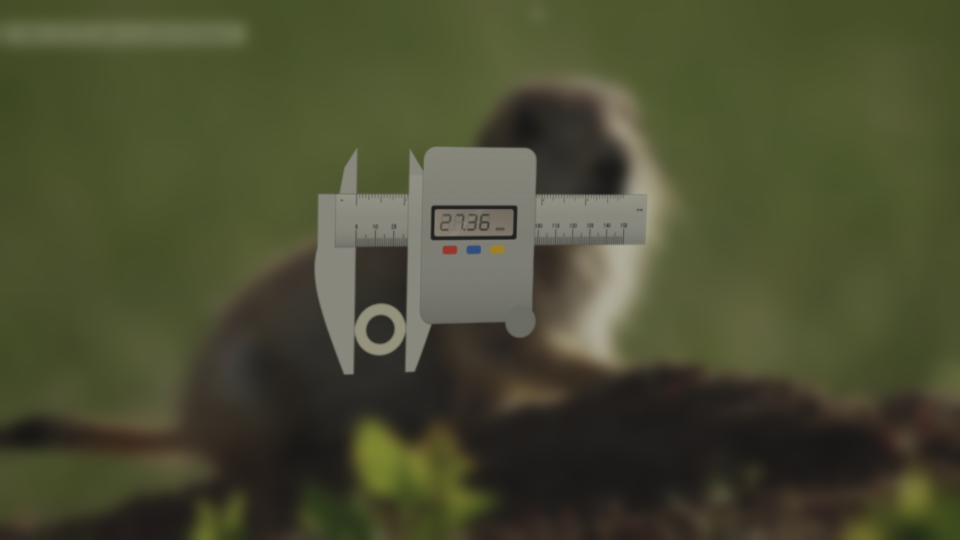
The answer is 27.36 mm
